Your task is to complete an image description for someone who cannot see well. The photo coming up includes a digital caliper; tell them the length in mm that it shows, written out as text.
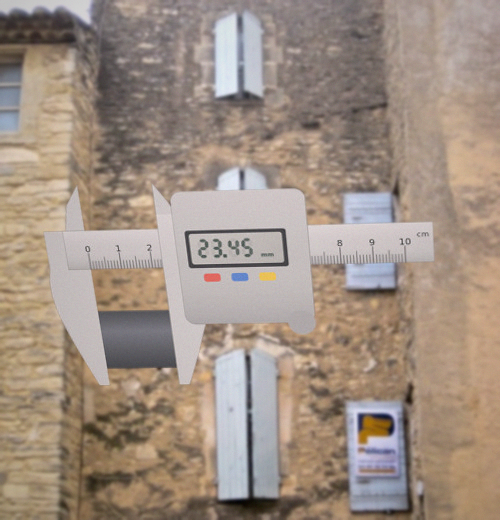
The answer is 23.45 mm
